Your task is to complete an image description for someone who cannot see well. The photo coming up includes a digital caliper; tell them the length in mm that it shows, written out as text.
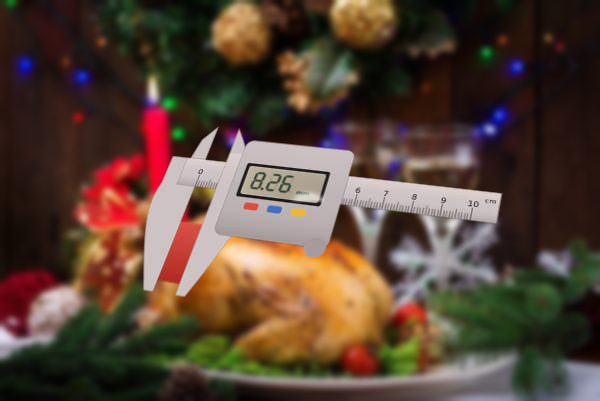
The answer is 8.26 mm
